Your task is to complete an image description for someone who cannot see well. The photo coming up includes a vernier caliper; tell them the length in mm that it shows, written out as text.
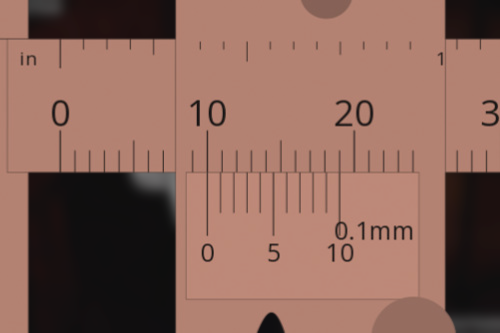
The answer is 10.0 mm
